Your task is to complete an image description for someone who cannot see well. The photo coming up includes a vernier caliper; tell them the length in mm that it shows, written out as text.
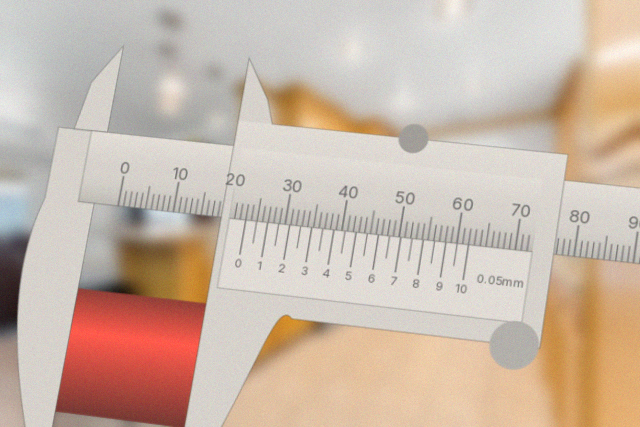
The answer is 23.0 mm
